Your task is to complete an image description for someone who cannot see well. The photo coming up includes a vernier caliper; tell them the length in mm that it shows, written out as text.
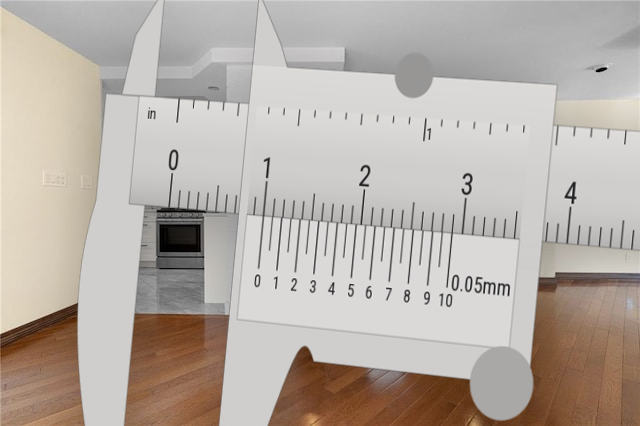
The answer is 10.0 mm
